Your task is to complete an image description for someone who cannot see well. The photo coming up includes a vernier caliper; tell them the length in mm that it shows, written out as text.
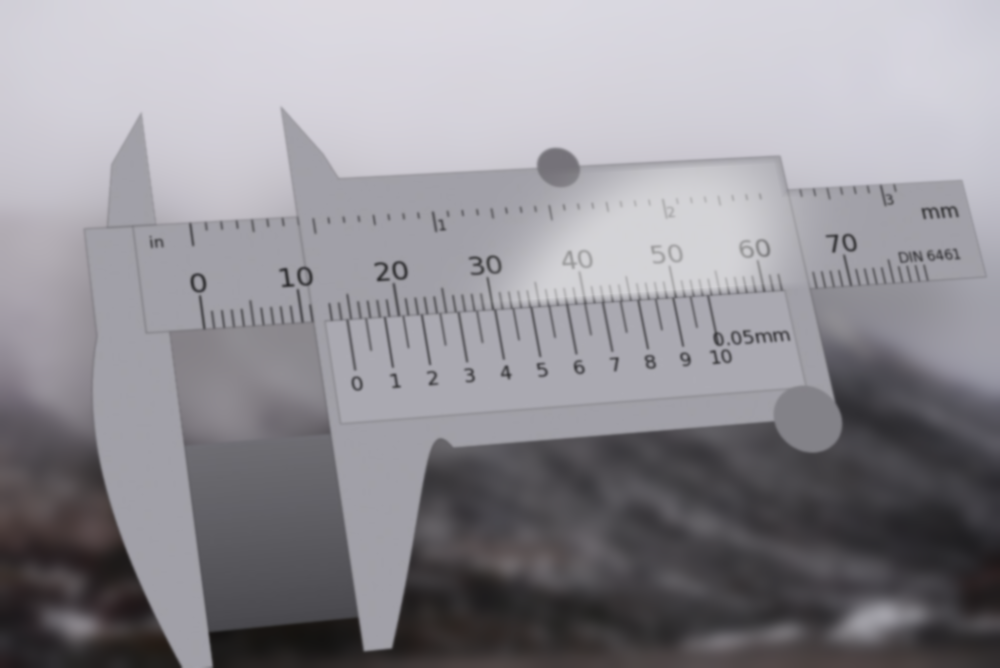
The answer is 14.6 mm
